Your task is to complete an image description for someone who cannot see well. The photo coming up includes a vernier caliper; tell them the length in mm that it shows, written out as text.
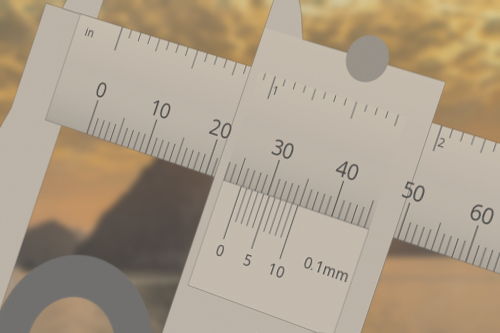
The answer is 25.8 mm
